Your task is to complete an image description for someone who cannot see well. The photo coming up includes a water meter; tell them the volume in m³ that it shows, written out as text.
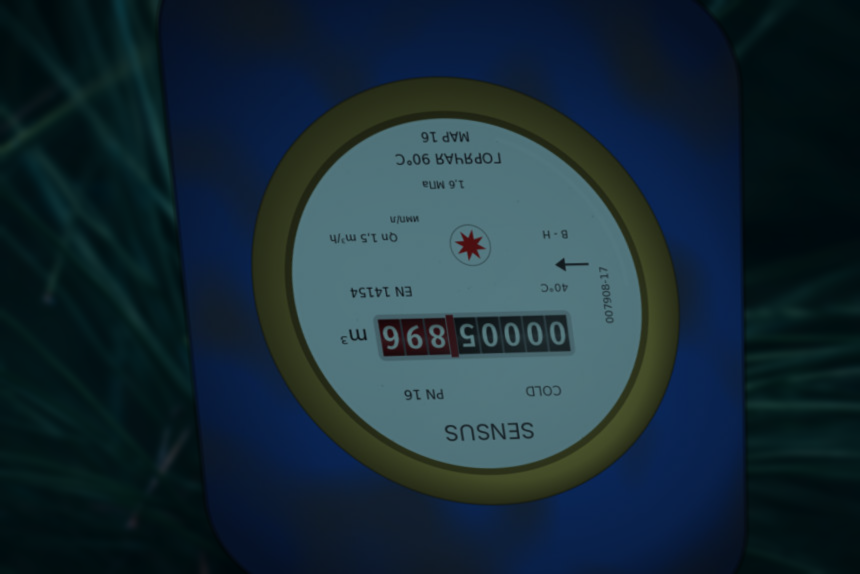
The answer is 5.896 m³
